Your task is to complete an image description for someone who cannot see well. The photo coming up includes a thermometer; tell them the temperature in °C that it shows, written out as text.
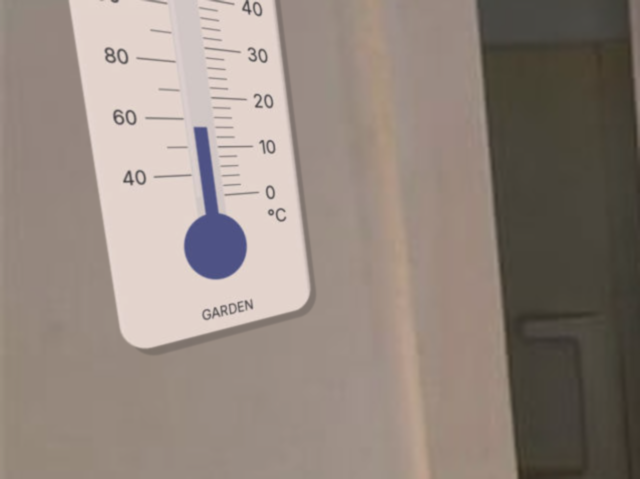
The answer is 14 °C
